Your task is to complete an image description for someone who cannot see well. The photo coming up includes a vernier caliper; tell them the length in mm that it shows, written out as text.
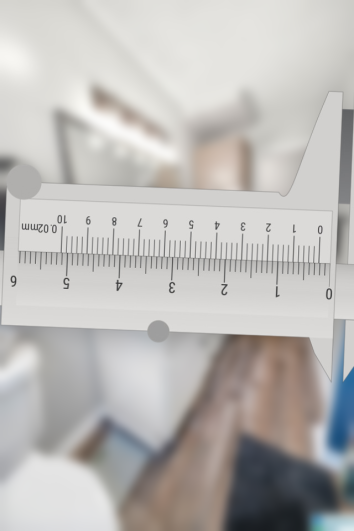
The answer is 2.2 mm
